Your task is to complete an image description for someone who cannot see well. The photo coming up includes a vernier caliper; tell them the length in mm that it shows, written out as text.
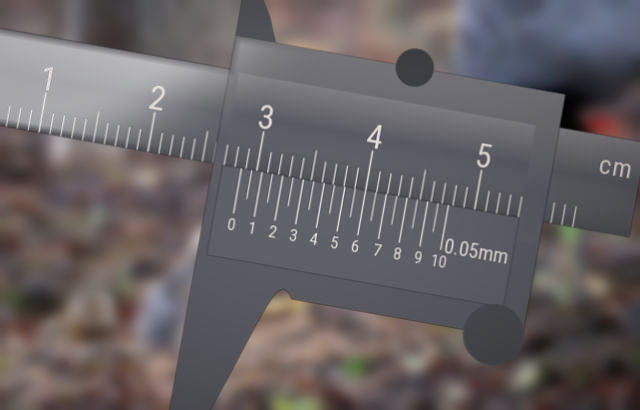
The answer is 28.6 mm
